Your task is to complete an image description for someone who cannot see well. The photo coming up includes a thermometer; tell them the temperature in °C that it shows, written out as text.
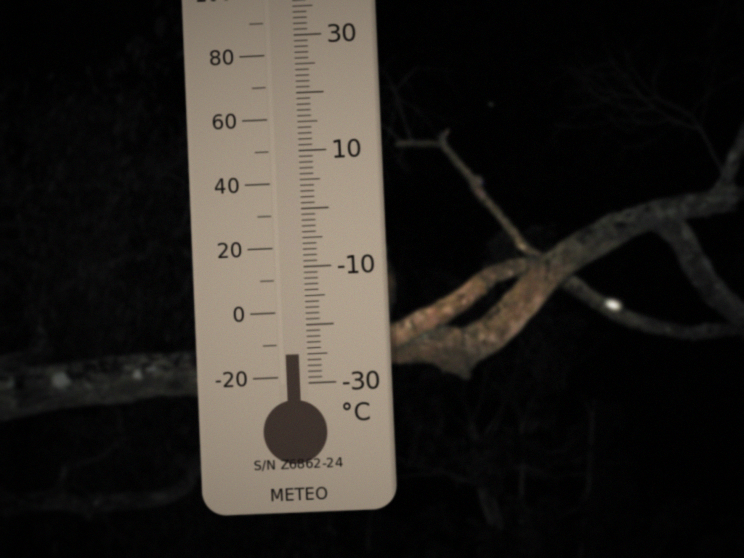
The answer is -25 °C
